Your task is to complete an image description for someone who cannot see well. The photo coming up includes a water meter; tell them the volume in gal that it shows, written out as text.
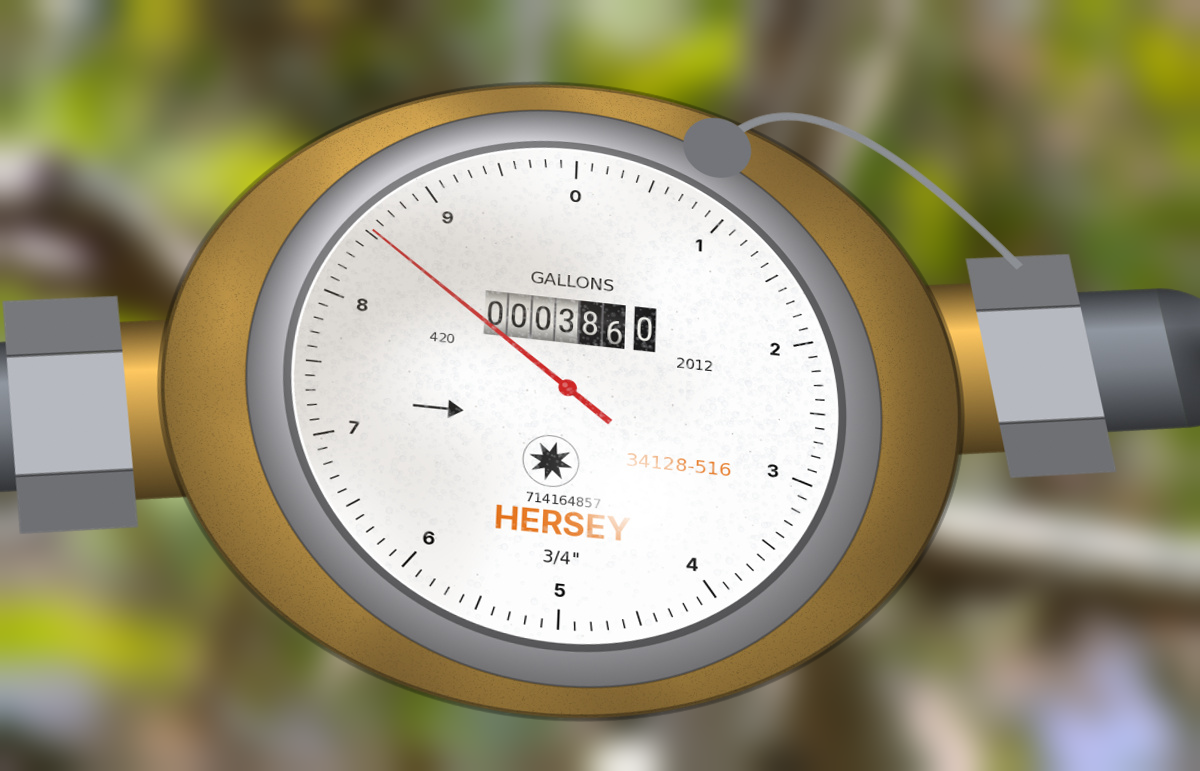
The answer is 3858.5 gal
